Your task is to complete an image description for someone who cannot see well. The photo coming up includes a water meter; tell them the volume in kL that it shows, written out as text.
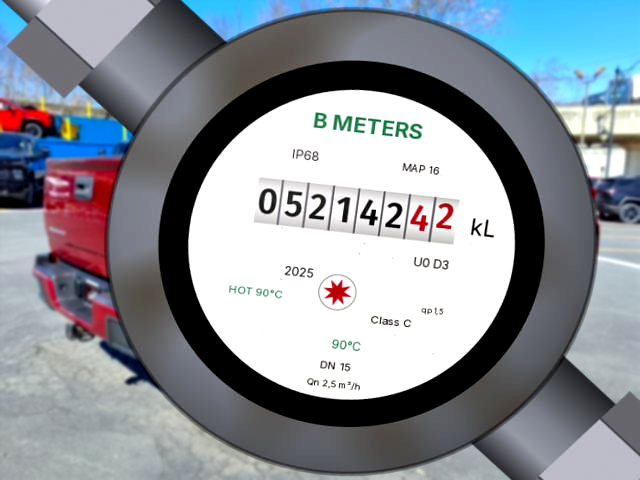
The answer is 52142.42 kL
